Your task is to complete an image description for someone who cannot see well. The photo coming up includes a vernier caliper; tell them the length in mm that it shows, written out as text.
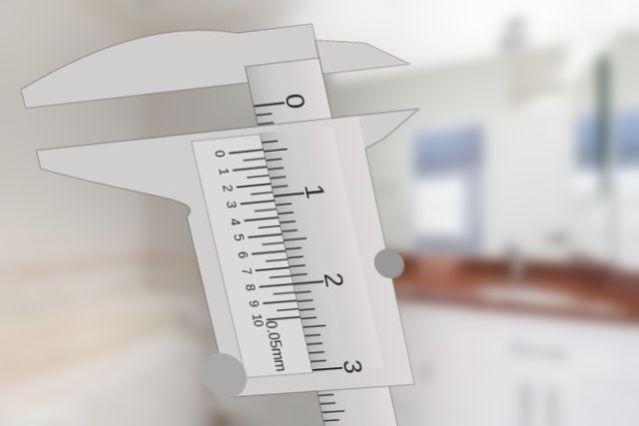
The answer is 4.8 mm
